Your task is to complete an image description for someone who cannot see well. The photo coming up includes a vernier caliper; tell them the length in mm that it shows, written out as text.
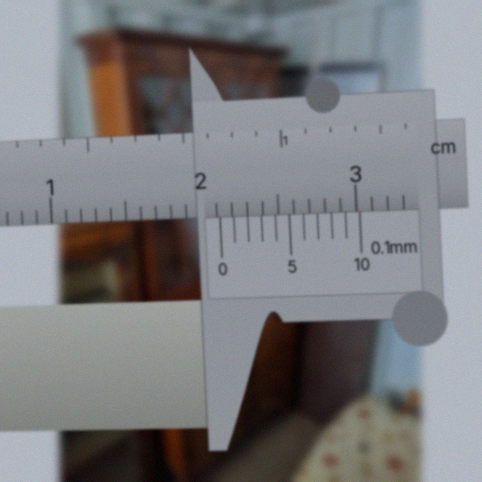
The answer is 21.2 mm
